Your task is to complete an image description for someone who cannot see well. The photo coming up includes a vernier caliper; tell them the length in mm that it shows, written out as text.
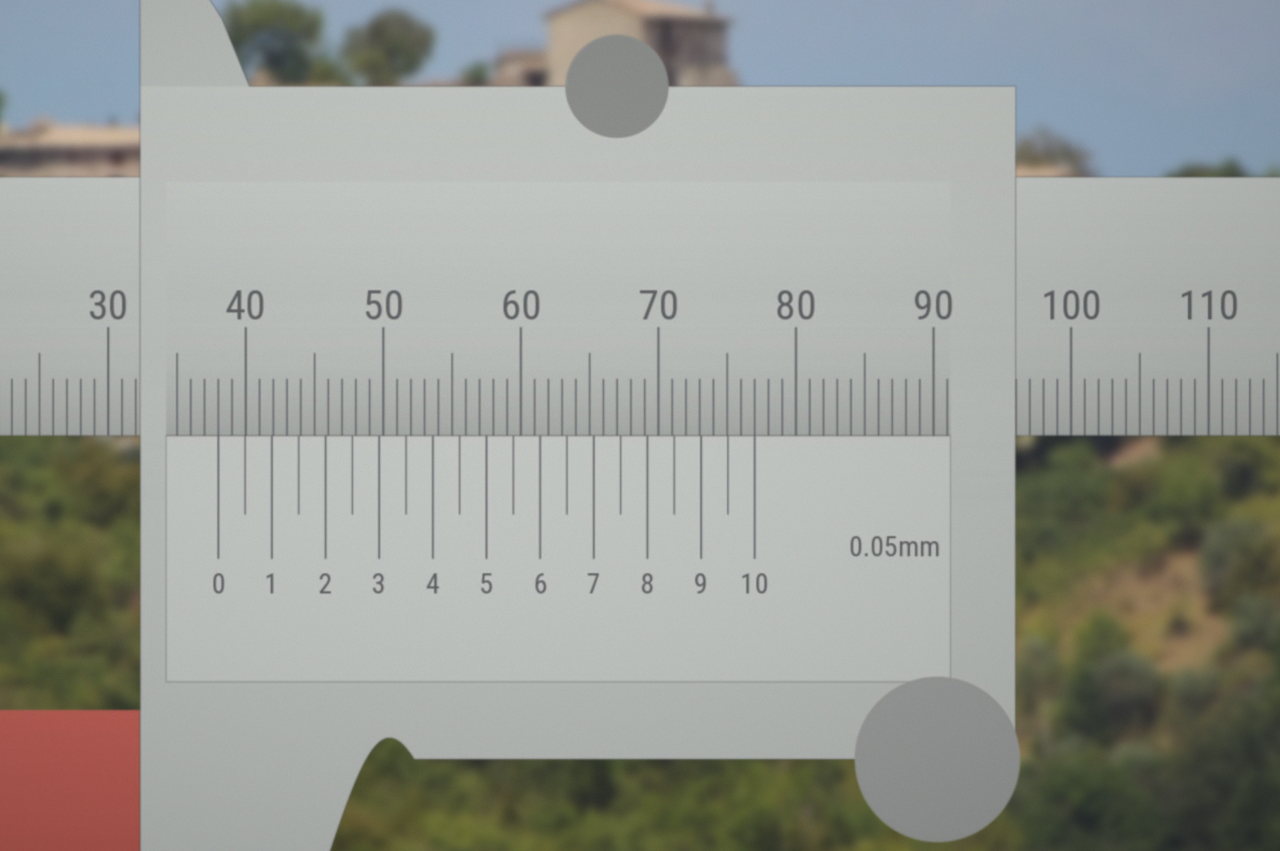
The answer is 38.0 mm
